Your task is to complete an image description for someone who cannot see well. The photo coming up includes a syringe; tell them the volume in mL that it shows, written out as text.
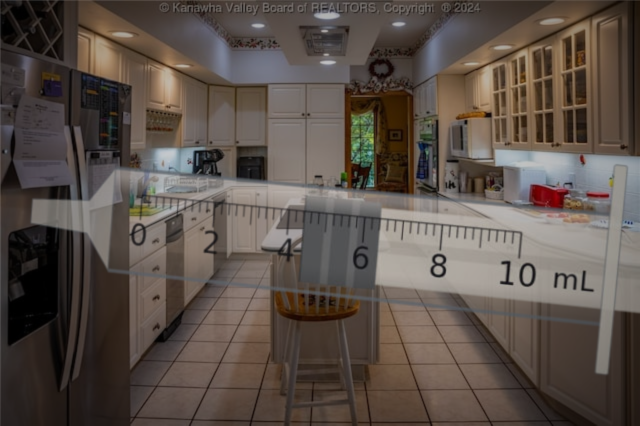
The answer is 4.4 mL
